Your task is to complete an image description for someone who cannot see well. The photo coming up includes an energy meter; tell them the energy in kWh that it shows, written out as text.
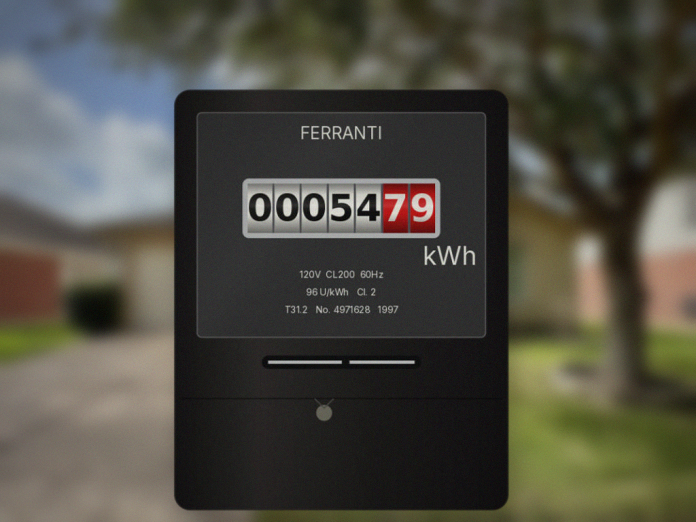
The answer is 54.79 kWh
